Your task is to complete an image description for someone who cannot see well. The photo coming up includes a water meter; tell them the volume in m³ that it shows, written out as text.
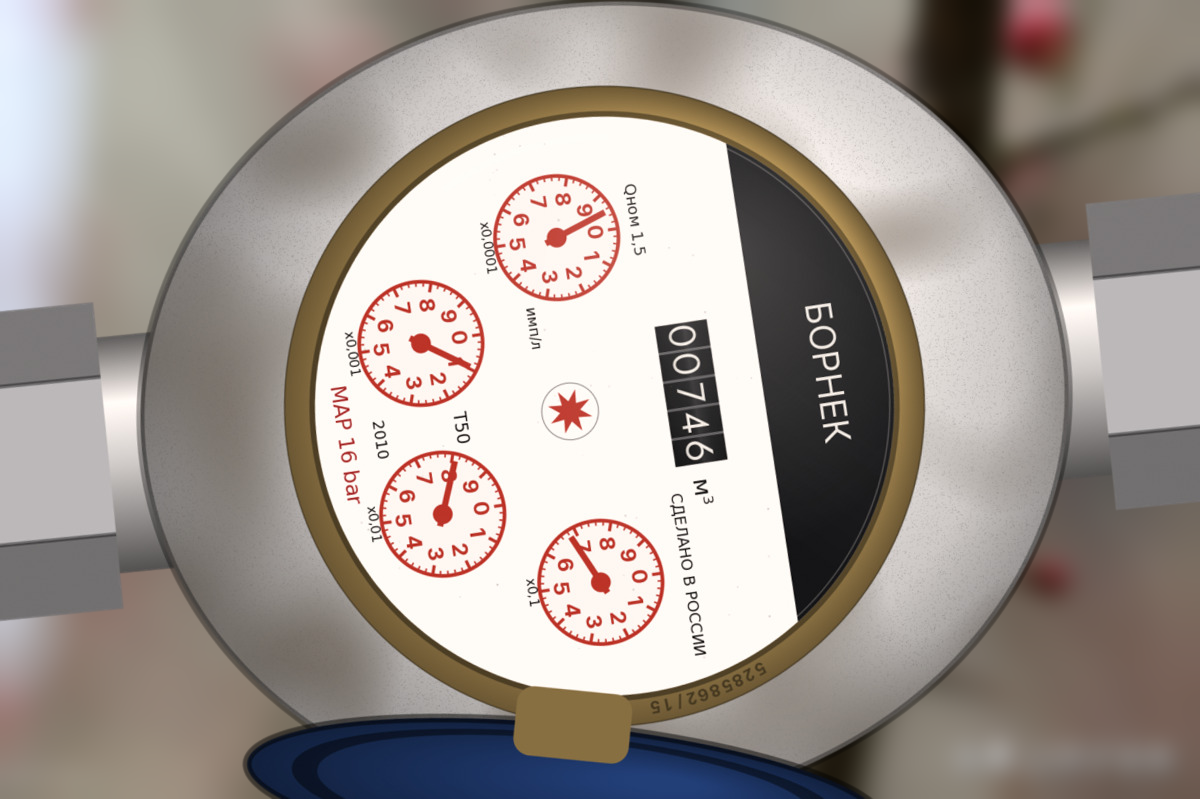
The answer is 746.6809 m³
